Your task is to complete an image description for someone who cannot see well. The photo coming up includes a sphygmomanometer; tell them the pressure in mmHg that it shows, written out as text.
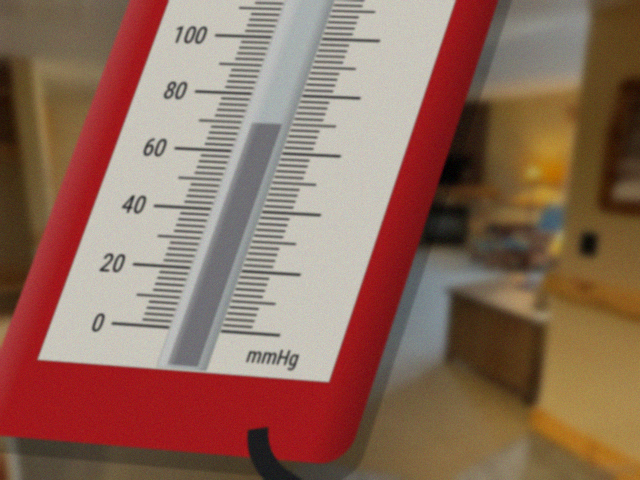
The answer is 70 mmHg
